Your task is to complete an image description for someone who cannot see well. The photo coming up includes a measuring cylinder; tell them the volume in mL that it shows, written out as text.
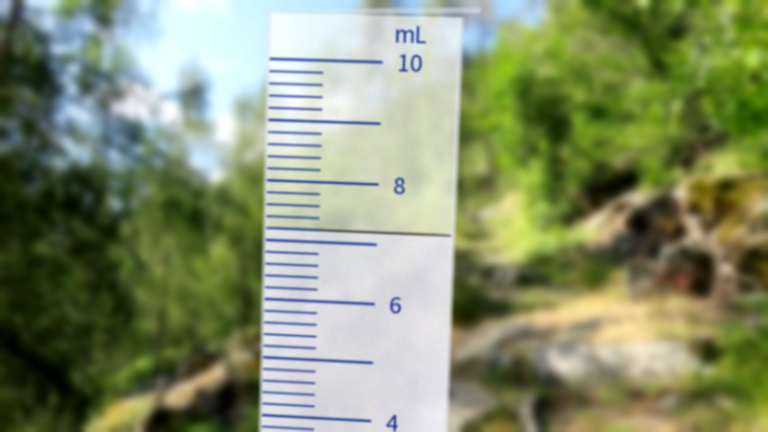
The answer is 7.2 mL
